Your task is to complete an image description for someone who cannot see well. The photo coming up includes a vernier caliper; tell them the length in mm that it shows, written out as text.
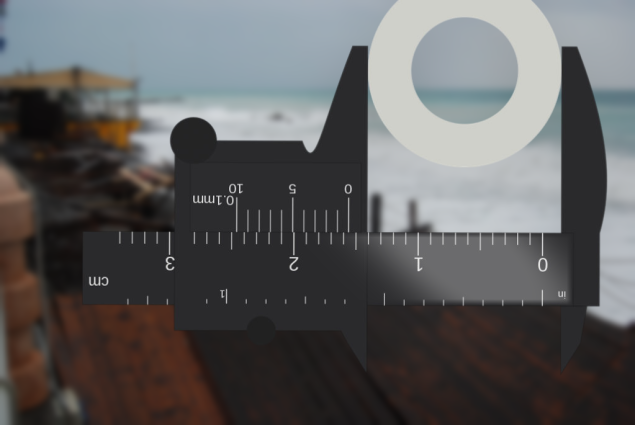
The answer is 15.6 mm
